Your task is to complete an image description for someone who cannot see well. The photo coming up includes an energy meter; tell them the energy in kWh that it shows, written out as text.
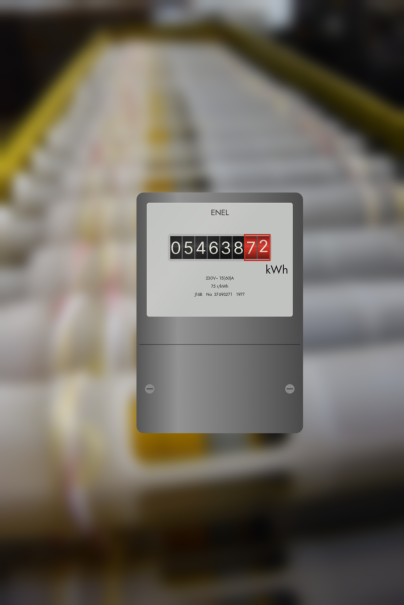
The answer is 54638.72 kWh
